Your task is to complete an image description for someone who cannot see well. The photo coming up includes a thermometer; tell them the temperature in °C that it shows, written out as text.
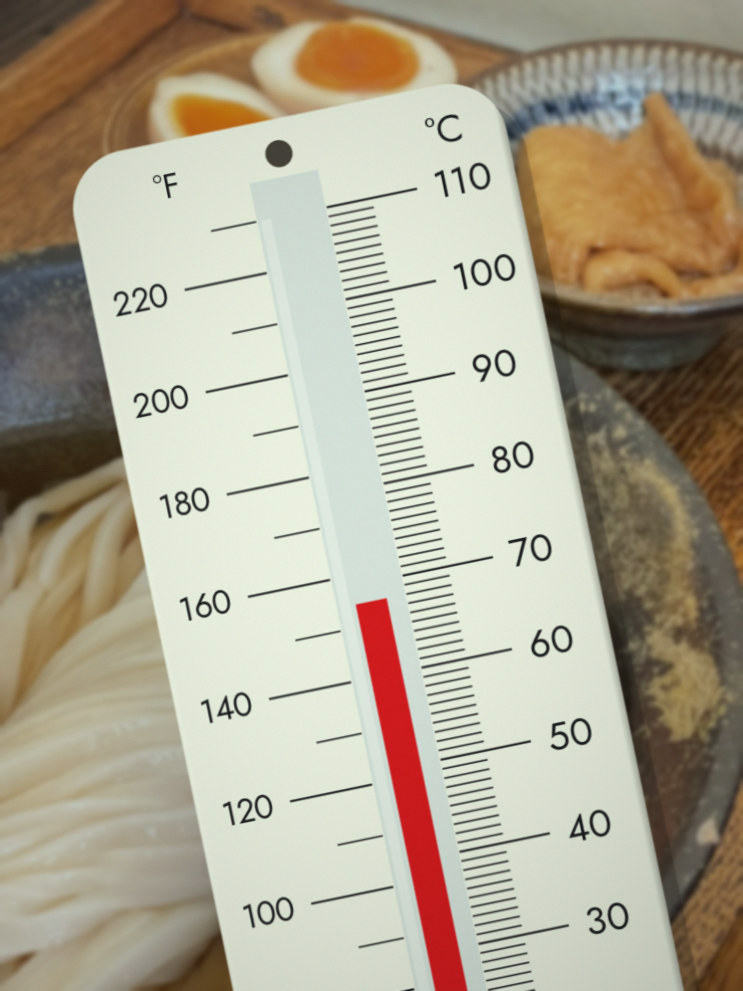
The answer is 68 °C
